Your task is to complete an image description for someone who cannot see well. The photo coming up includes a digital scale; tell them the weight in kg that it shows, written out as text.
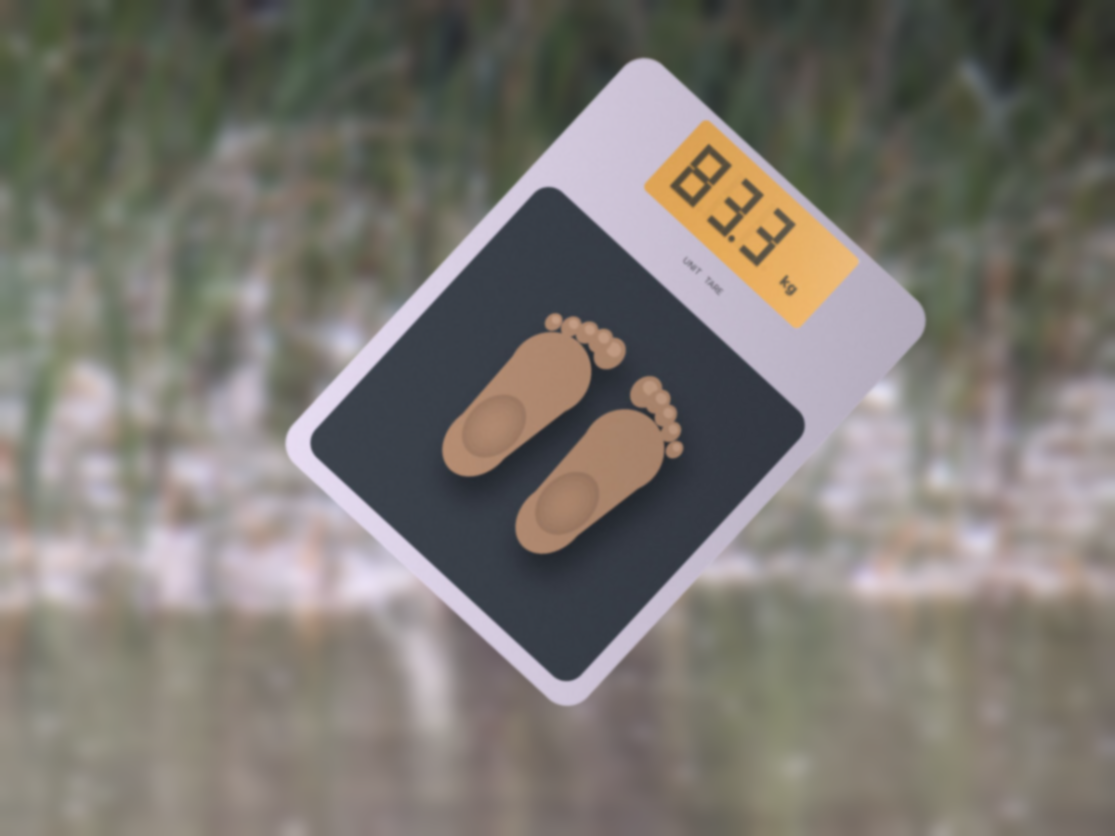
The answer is 83.3 kg
